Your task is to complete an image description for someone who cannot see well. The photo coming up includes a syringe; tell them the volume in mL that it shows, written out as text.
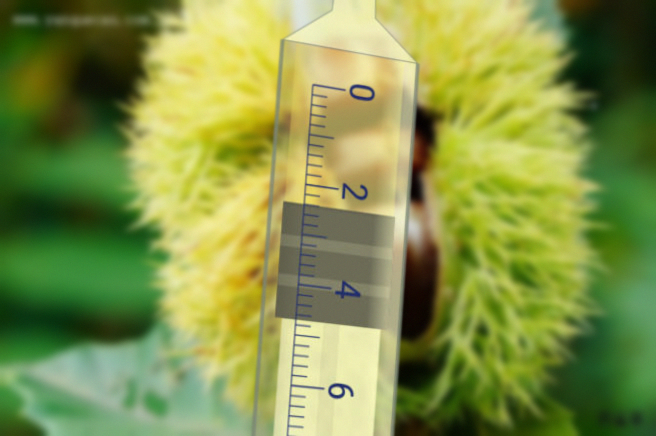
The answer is 2.4 mL
